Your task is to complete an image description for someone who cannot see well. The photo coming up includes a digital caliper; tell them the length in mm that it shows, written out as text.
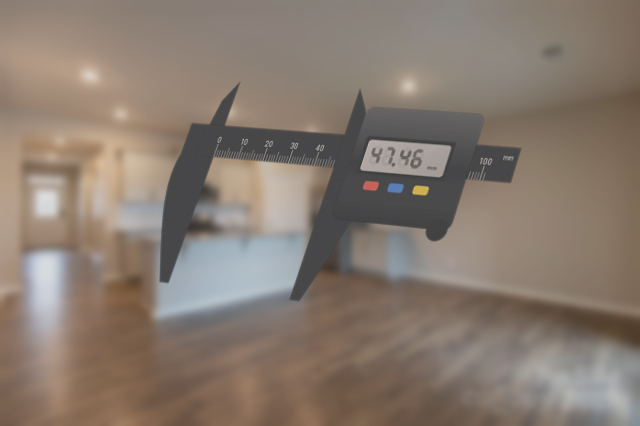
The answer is 47.46 mm
